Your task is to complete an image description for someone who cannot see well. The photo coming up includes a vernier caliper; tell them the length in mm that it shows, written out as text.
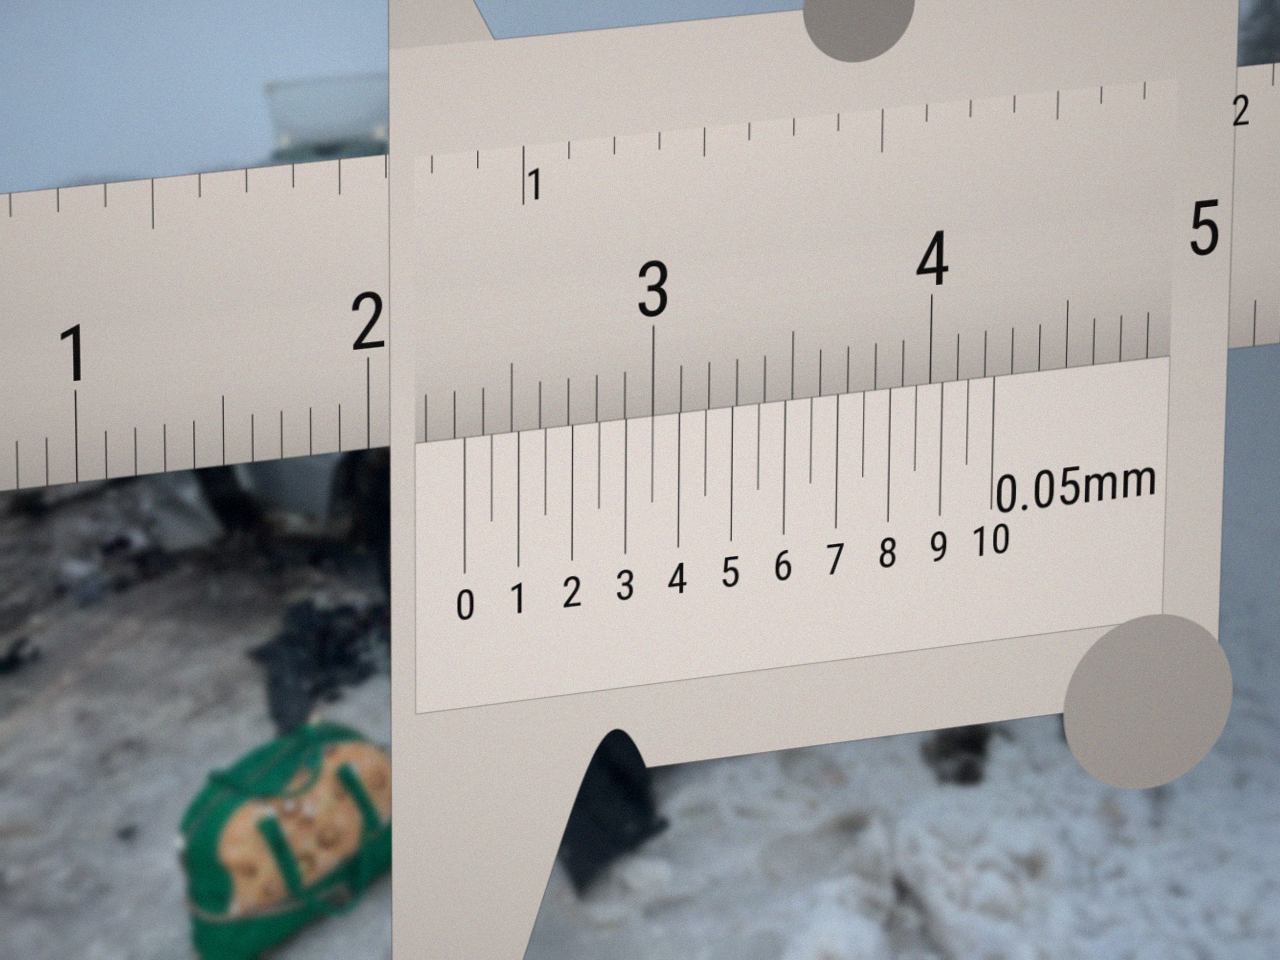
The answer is 23.35 mm
